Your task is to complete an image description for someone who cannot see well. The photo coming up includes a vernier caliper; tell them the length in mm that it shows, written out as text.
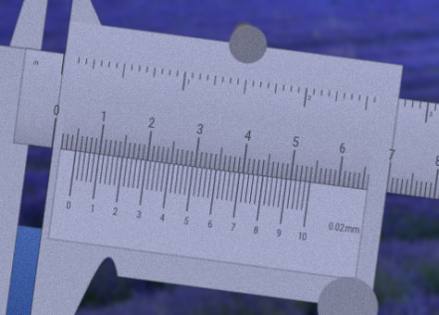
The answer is 5.0 mm
